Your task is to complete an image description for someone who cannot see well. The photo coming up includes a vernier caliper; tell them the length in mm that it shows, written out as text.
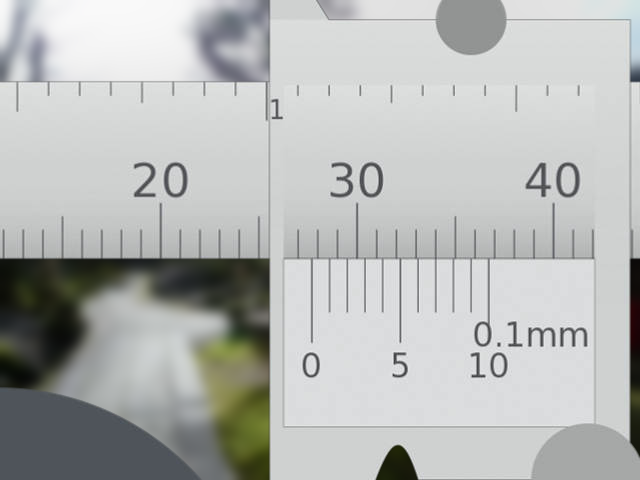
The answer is 27.7 mm
